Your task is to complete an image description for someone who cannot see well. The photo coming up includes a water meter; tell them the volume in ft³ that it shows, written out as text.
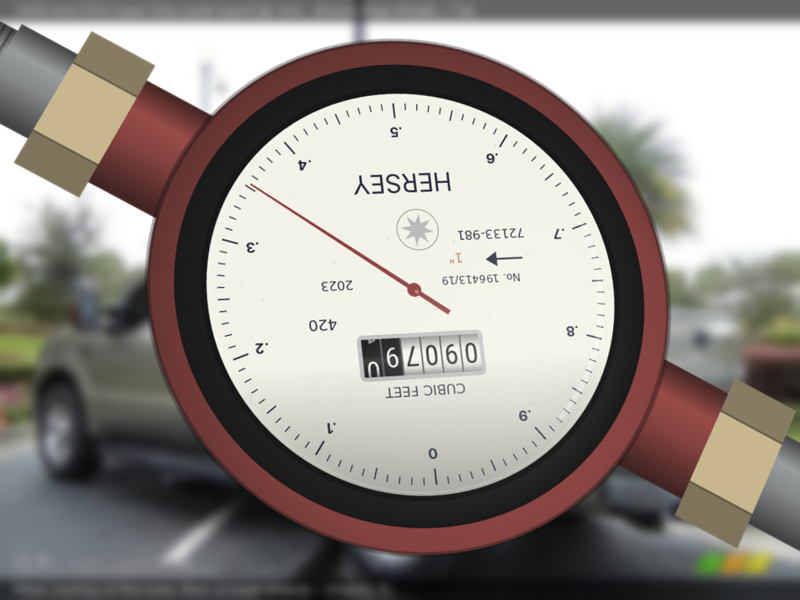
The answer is 90790.35 ft³
